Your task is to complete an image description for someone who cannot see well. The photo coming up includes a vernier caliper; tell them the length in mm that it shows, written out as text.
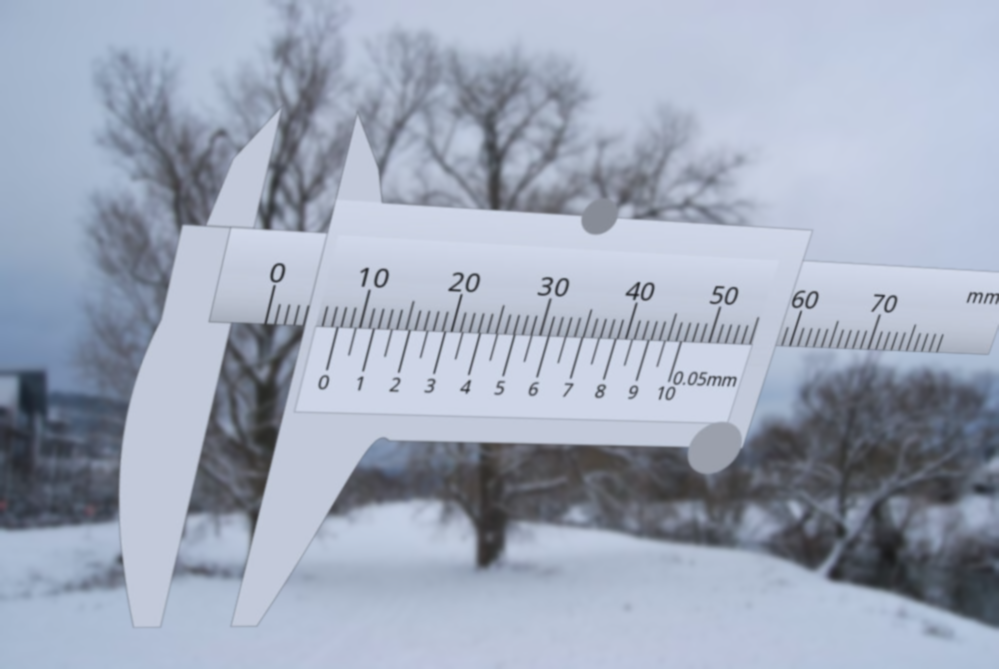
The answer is 7.6 mm
